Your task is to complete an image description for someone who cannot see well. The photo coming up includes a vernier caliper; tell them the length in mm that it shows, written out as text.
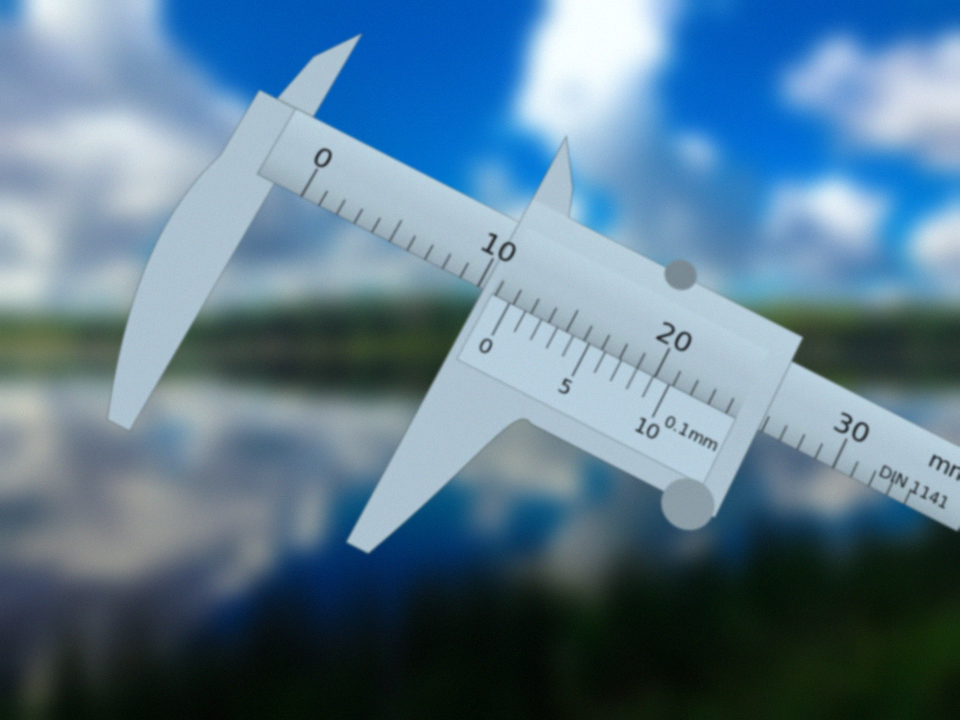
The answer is 11.8 mm
